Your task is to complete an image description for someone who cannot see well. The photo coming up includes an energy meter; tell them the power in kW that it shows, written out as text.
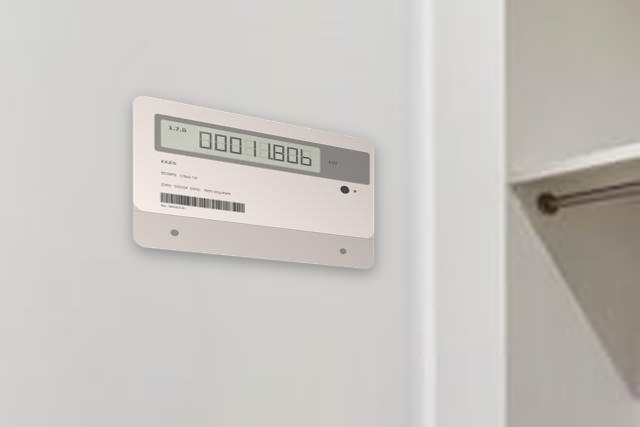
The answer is 11.806 kW
